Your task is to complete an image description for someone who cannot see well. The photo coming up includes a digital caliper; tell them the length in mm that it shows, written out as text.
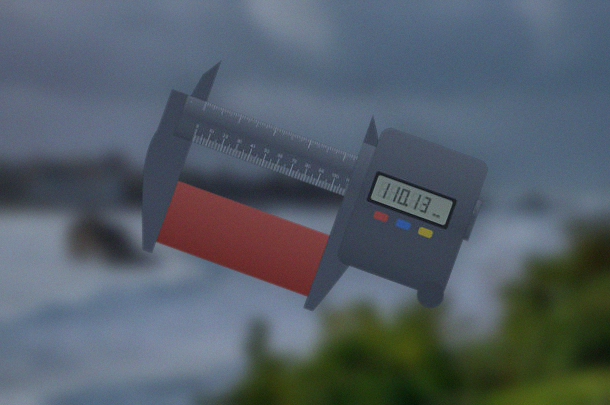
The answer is 110.13 mm
